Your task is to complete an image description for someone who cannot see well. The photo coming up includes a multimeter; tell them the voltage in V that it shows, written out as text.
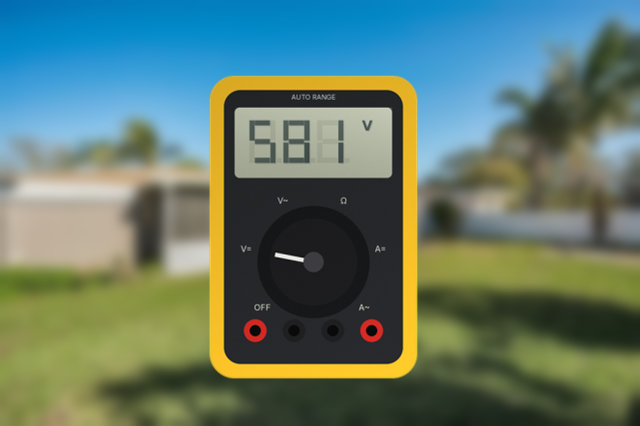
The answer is 581 V
